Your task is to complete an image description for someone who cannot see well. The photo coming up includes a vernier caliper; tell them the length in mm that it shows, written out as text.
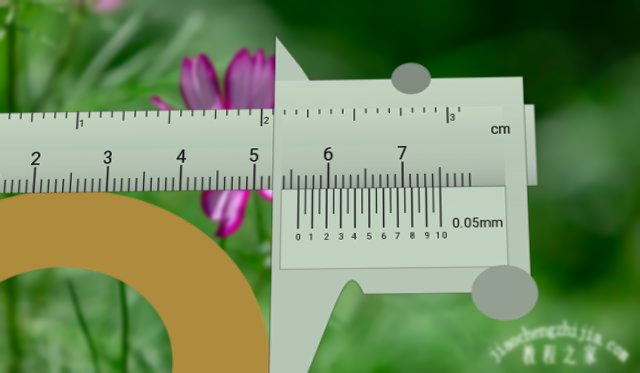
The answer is 56.0 mm
